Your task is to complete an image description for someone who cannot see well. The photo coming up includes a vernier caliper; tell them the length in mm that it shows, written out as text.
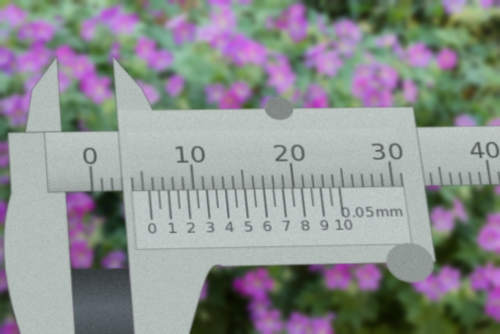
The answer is 5.6 mm
